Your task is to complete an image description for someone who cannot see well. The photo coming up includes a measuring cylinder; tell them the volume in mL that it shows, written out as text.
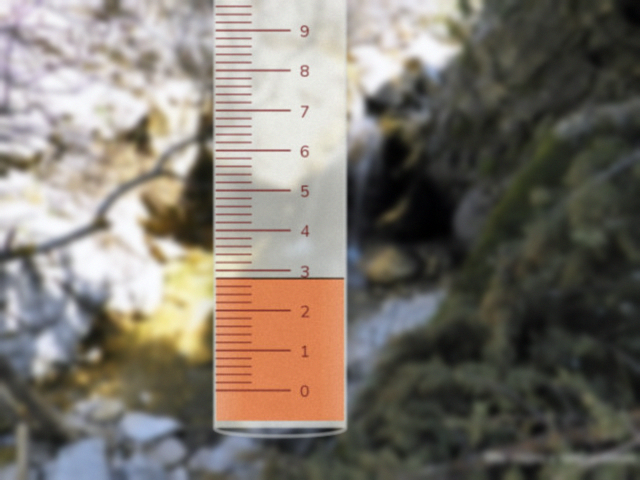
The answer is 2.8 mL
